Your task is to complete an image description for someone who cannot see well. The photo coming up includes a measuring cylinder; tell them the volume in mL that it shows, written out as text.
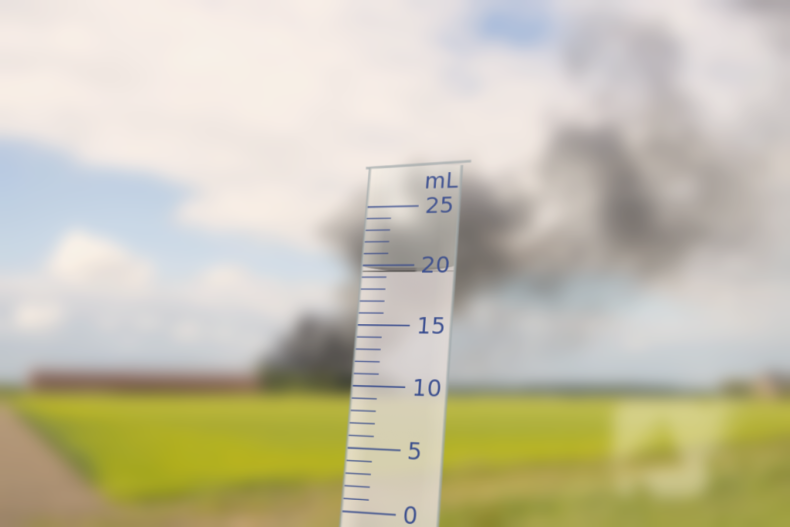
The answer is 19.5 mL
